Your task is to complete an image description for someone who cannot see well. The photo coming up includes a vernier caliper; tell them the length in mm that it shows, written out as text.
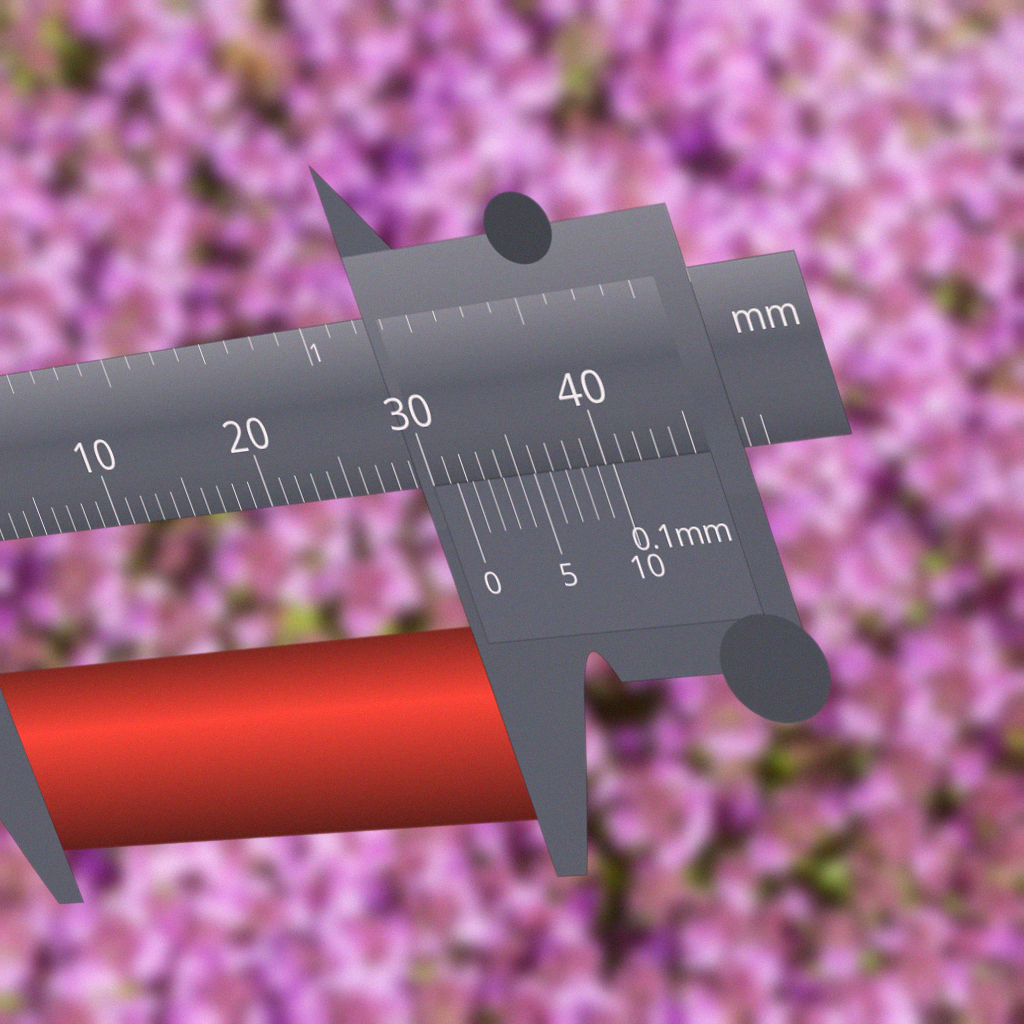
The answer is 31.4 mm
